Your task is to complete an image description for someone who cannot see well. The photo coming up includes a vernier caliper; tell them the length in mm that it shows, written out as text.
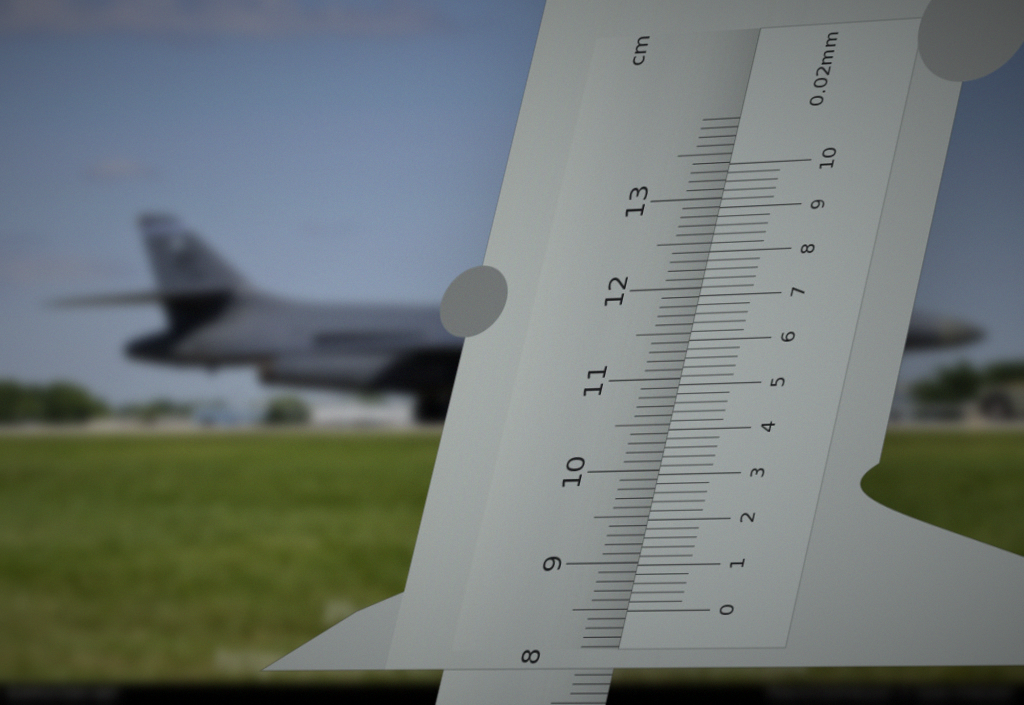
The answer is 84.8 mm
